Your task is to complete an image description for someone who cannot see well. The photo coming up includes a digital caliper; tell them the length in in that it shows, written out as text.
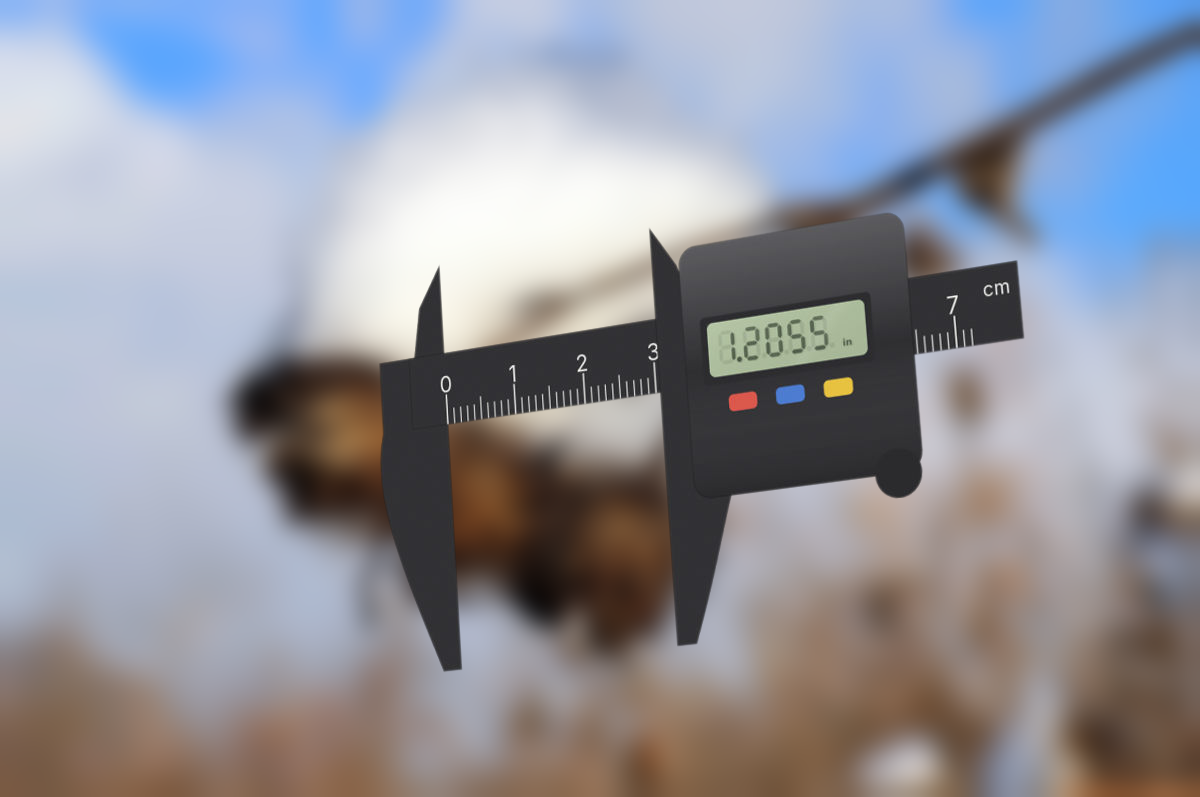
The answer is 1.2055 in
